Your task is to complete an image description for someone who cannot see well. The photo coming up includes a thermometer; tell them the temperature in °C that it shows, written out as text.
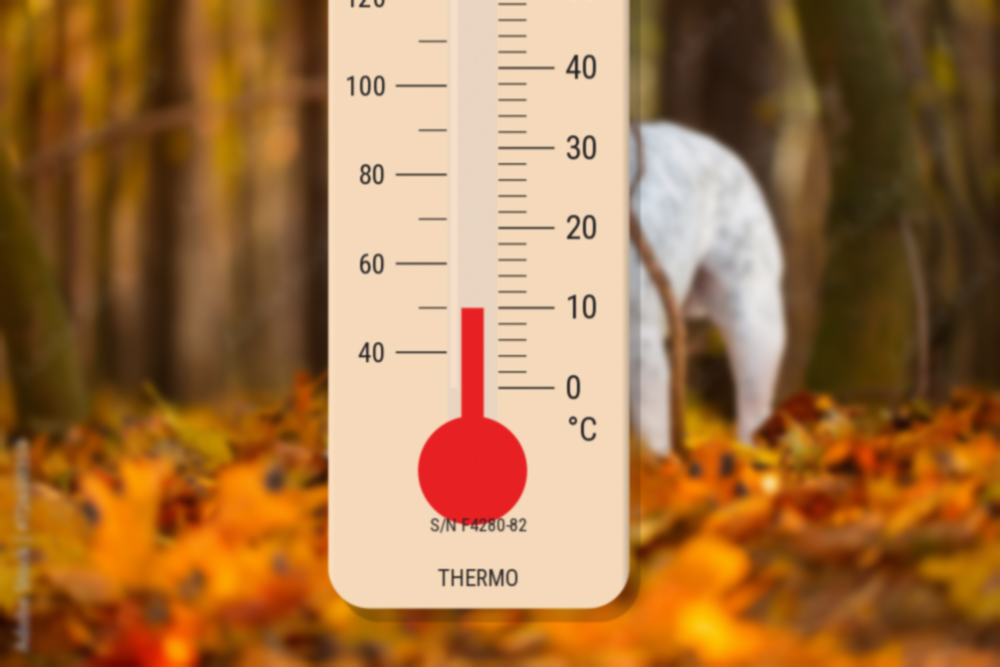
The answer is 10 °C
